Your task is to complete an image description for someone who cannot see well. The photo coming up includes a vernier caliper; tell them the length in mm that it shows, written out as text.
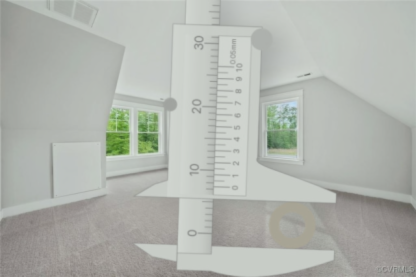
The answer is 7.4 mm
